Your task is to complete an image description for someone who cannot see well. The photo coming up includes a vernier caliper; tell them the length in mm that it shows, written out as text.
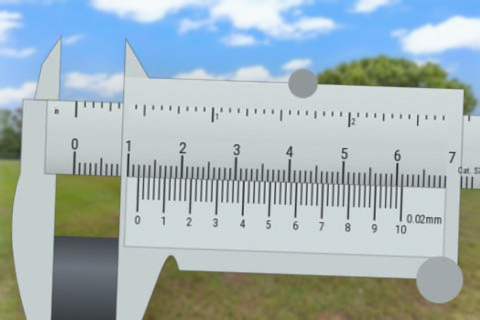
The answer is 12.0 mm
